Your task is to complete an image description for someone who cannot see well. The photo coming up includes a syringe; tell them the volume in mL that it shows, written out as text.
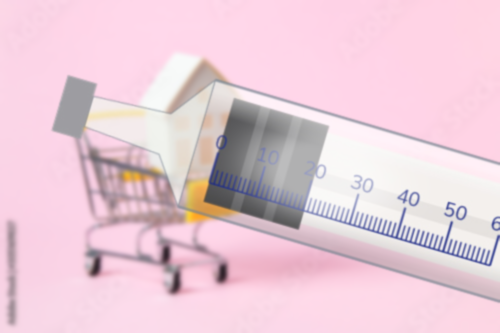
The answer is 0 mL
